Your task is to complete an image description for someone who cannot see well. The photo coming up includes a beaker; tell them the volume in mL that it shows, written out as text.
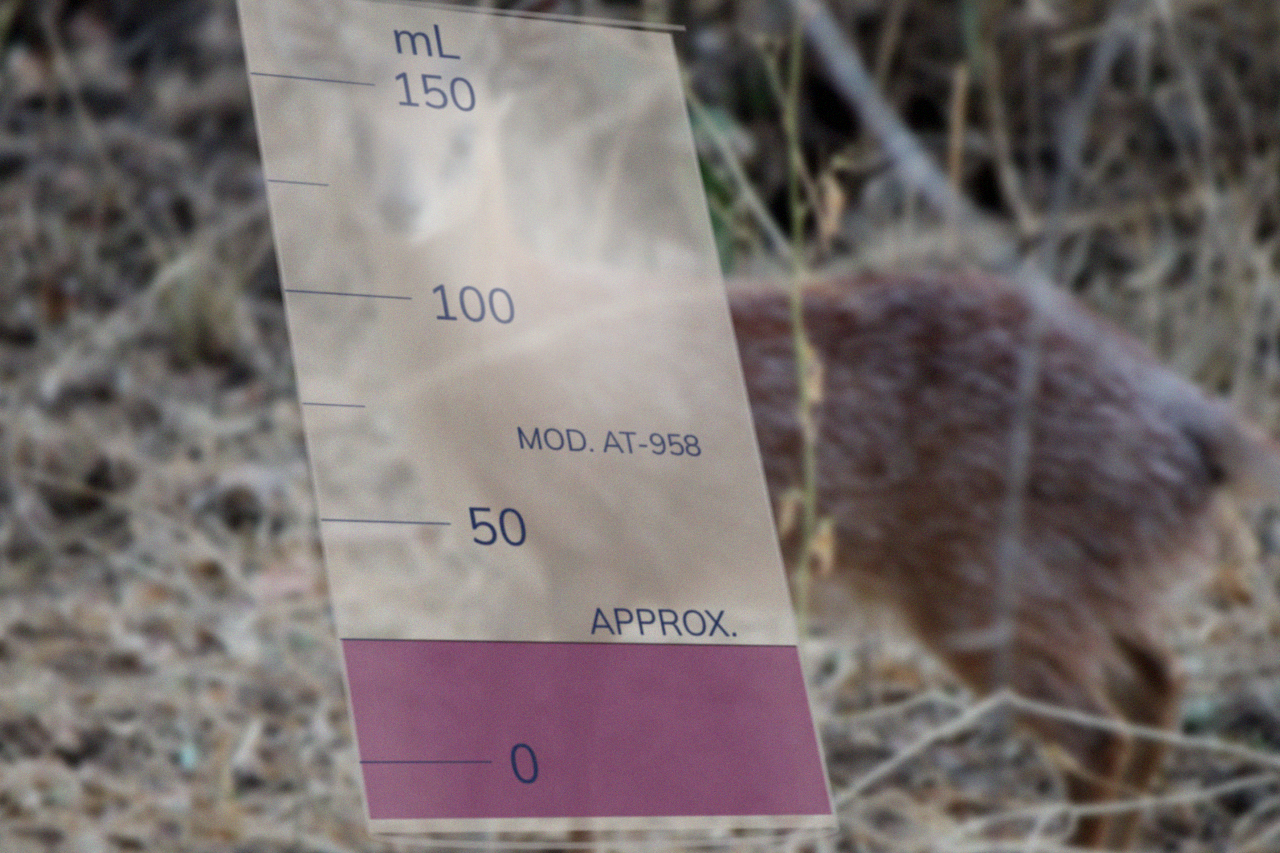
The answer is 25 mL
